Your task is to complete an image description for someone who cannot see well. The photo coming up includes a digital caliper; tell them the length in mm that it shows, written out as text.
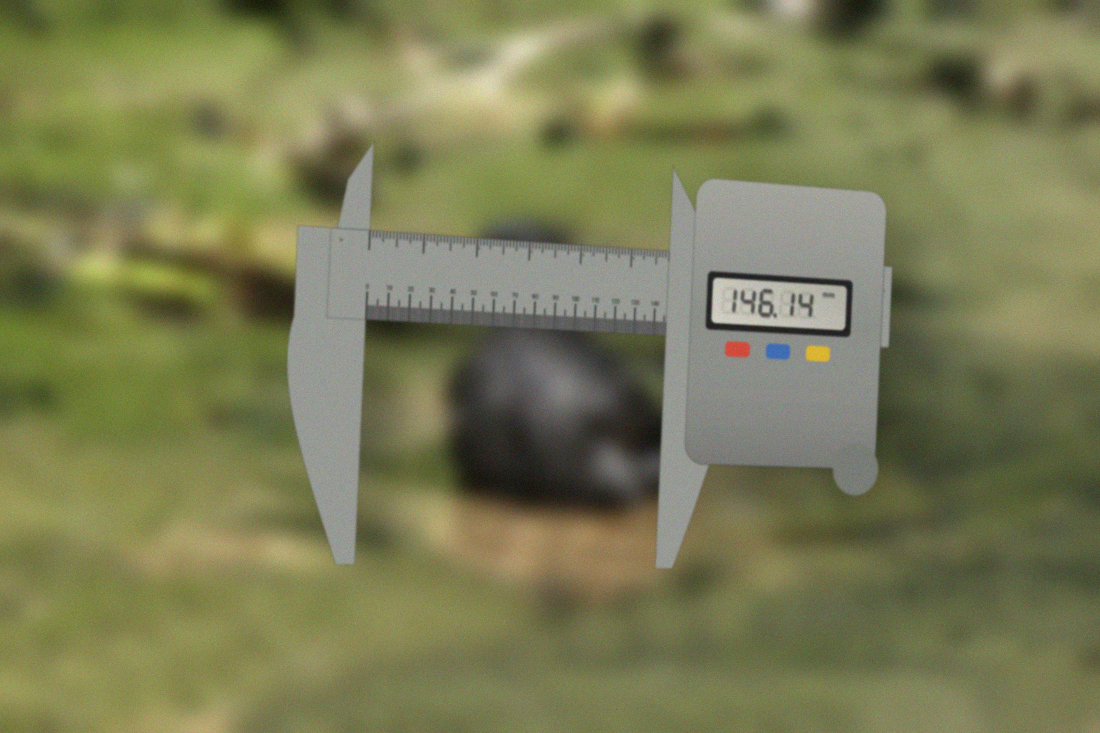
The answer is 146.14 mm
